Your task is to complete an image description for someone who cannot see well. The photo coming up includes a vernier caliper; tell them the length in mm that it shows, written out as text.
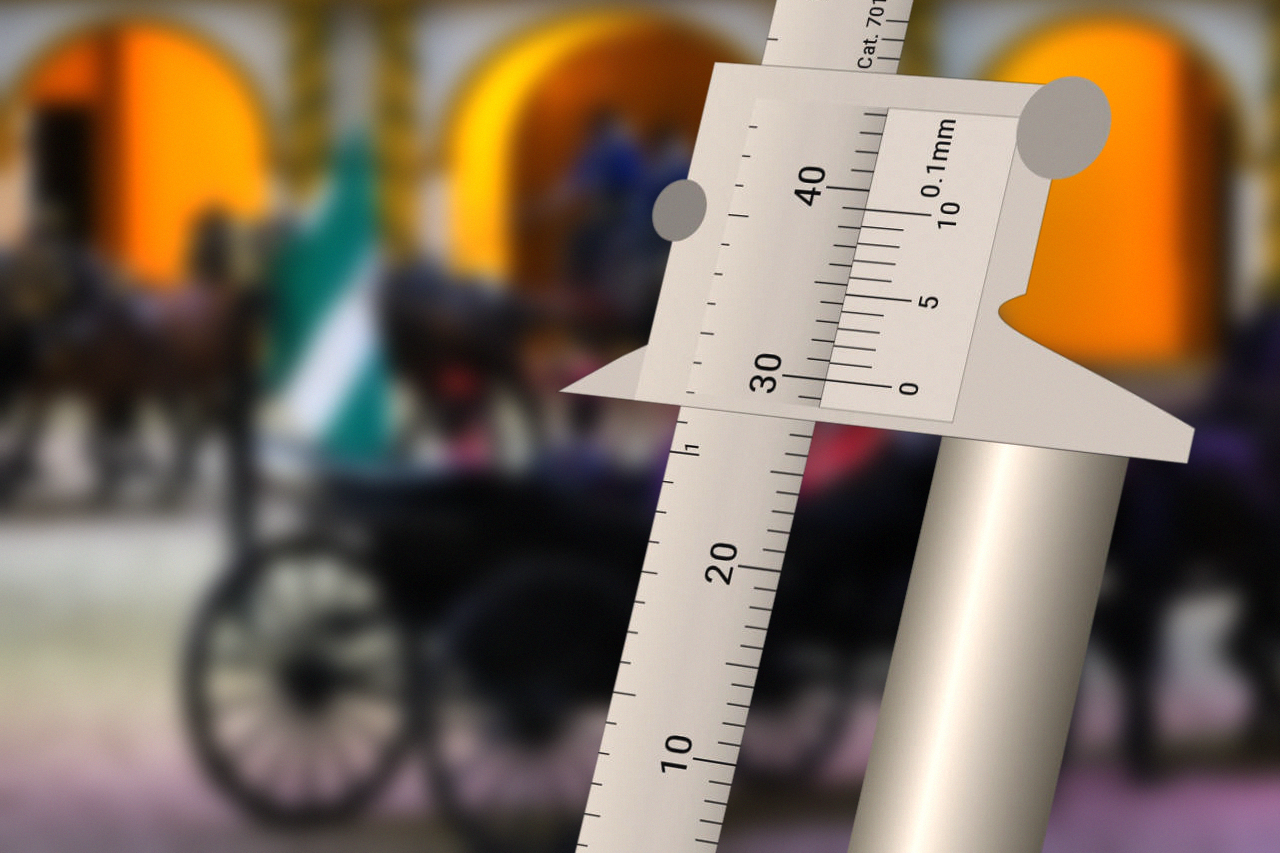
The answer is 30.0 mm
